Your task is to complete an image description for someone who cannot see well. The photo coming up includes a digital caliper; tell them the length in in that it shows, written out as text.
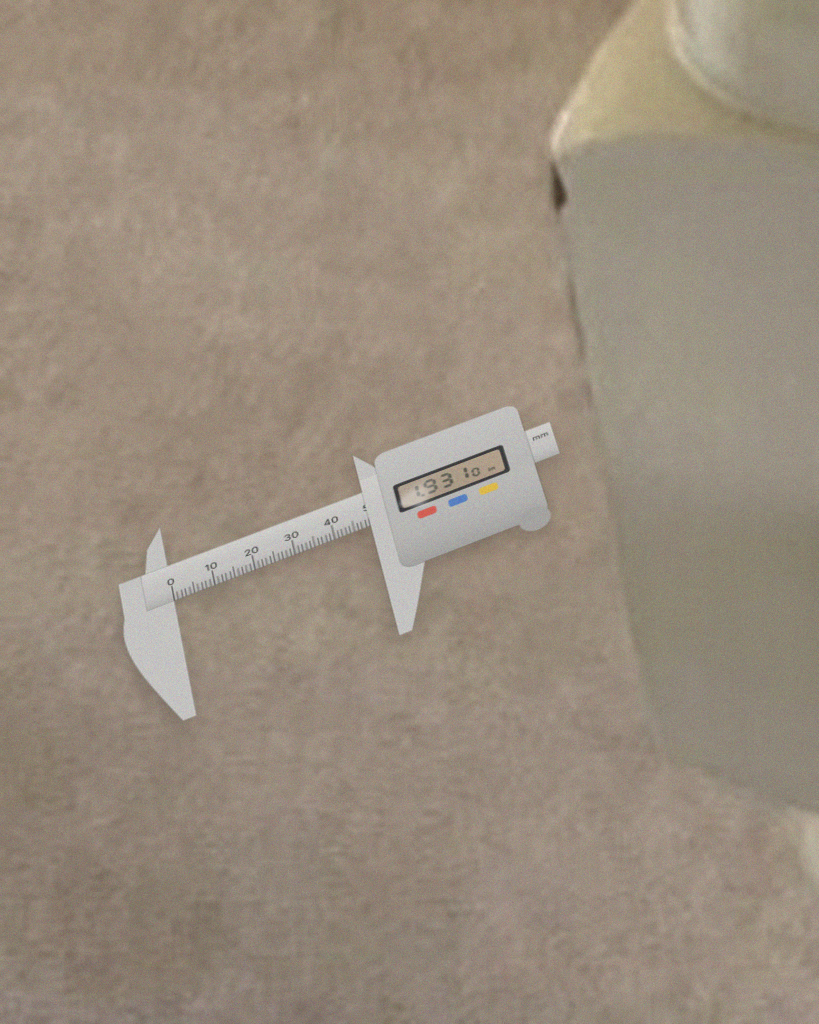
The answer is 1.9310 in
